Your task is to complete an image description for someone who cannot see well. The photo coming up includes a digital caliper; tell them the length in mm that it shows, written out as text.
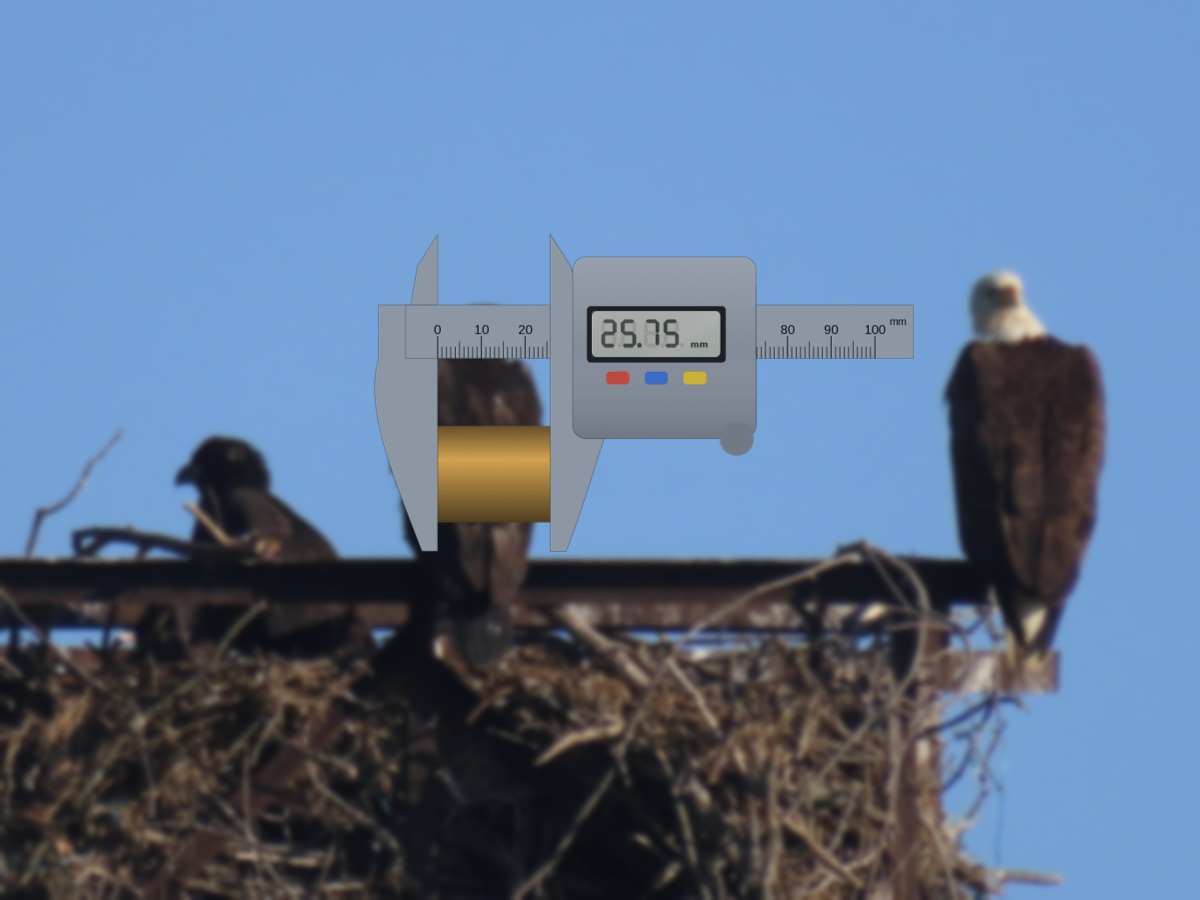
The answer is 25.75 mm
